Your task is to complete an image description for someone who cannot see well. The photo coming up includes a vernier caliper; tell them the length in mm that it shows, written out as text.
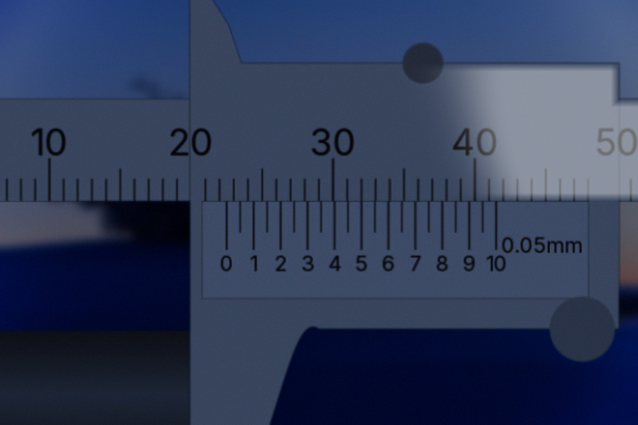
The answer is 22.5 mm
